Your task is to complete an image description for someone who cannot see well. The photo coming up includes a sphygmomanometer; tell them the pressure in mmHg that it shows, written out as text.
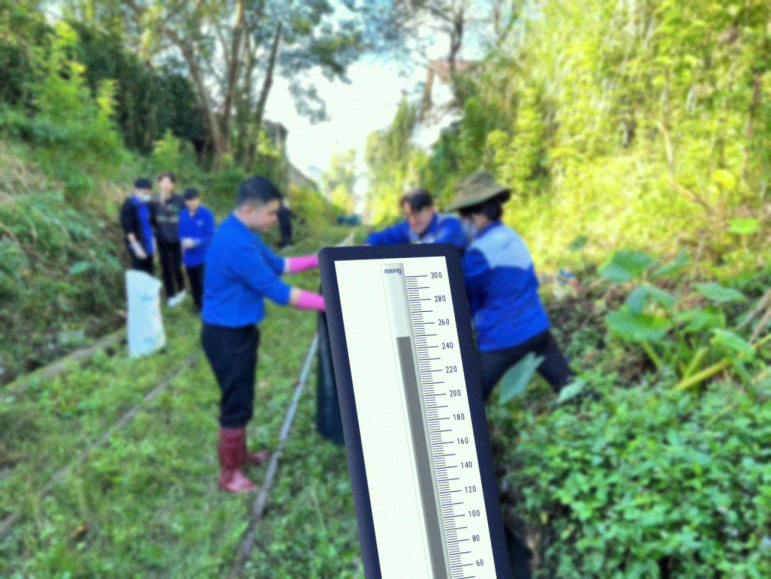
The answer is 250 mmHg
